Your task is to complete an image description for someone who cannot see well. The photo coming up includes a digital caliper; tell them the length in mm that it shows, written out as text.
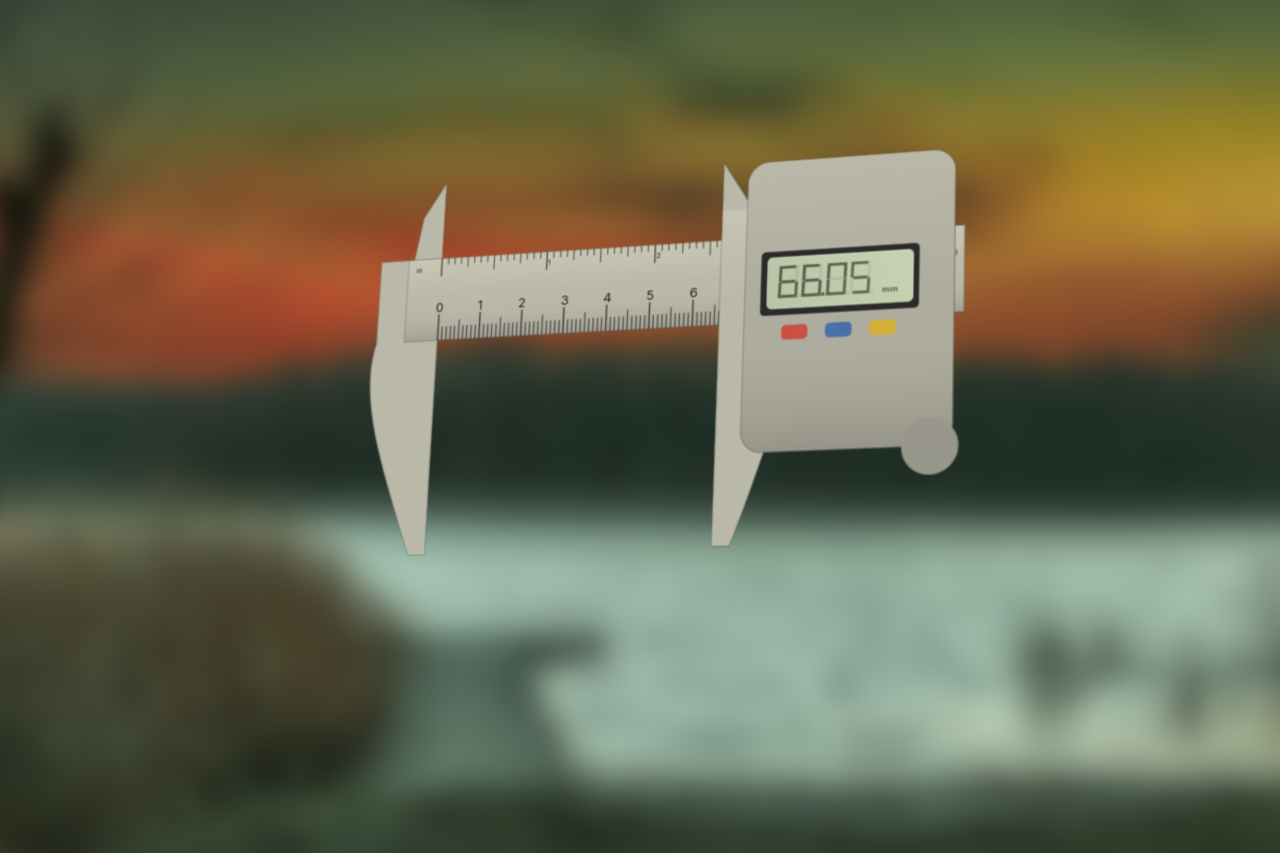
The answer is 66.05 mm
